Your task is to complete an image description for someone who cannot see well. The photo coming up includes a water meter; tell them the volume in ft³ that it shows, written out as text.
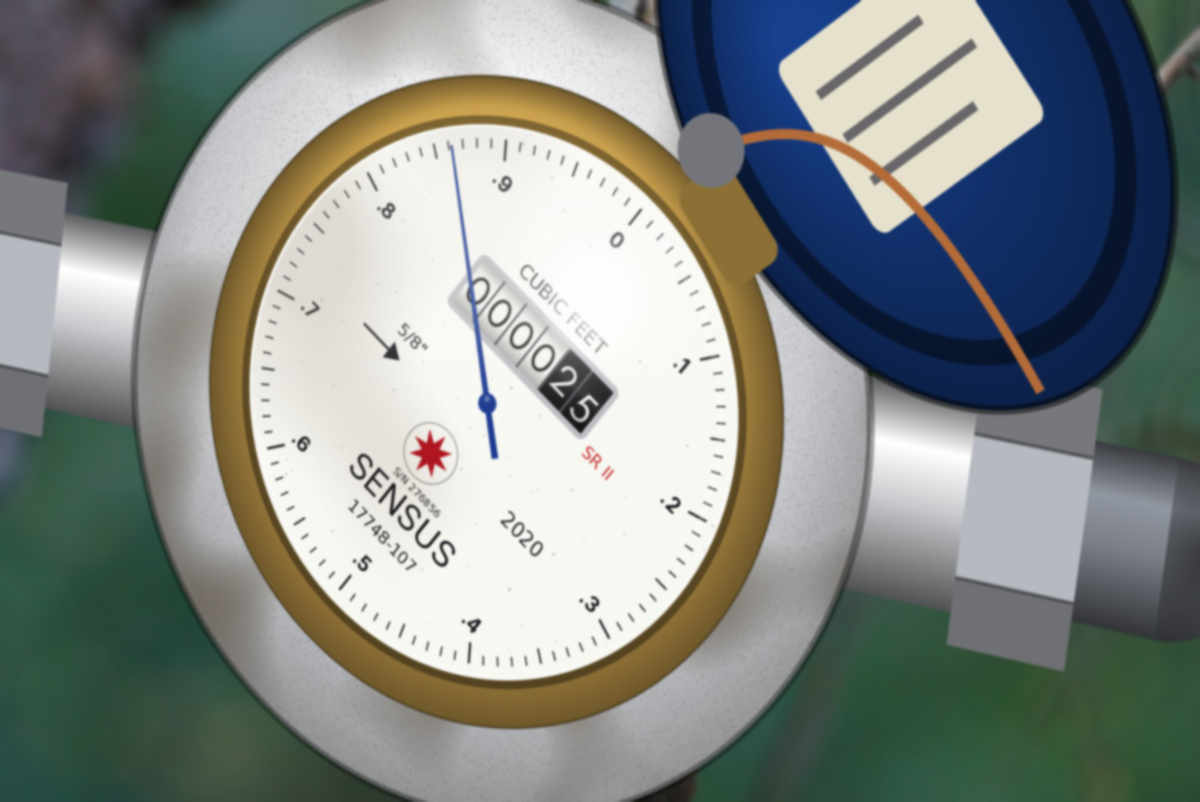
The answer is 24.86 ft³
